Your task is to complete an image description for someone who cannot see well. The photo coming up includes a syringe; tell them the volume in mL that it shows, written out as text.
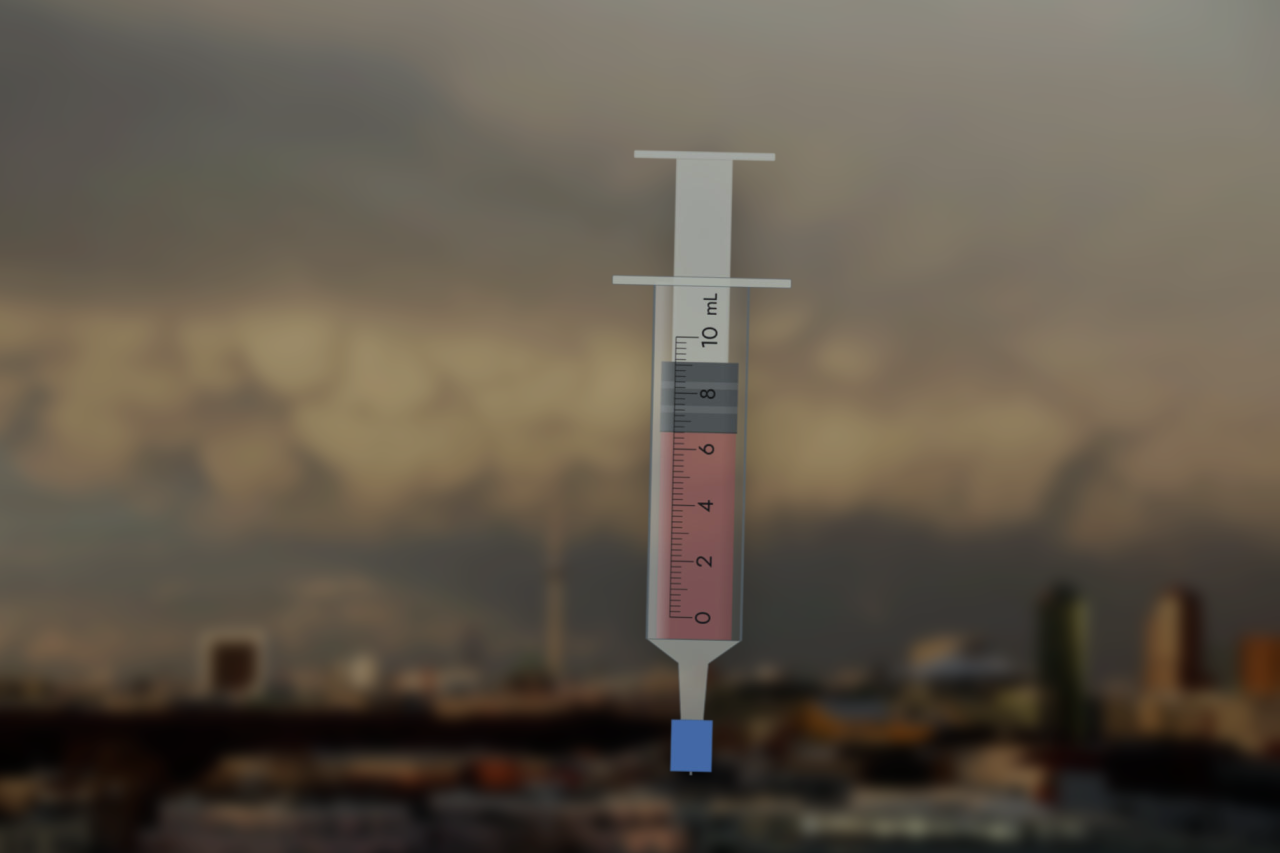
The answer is 6.6 mL
